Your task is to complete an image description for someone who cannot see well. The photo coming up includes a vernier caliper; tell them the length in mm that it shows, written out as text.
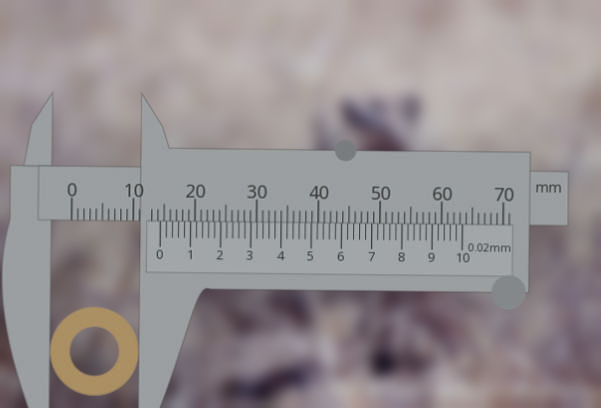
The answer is 14.4 mm
